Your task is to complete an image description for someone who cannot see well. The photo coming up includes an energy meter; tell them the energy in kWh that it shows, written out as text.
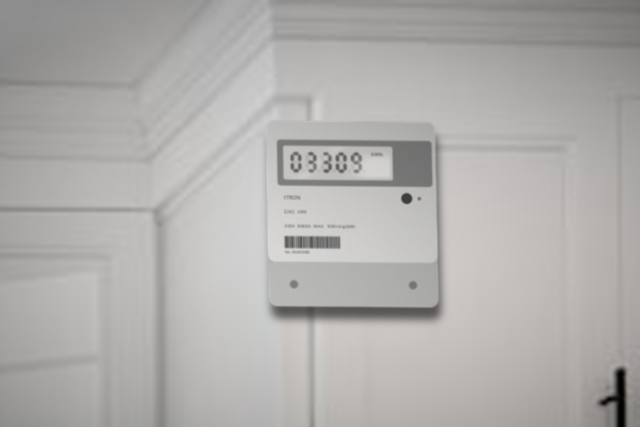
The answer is 3309 kWh
